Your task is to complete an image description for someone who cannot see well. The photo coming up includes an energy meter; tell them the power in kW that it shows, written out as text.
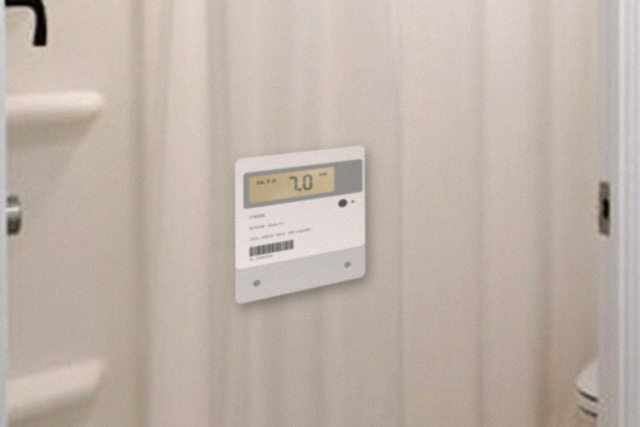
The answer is 7.0 kW
